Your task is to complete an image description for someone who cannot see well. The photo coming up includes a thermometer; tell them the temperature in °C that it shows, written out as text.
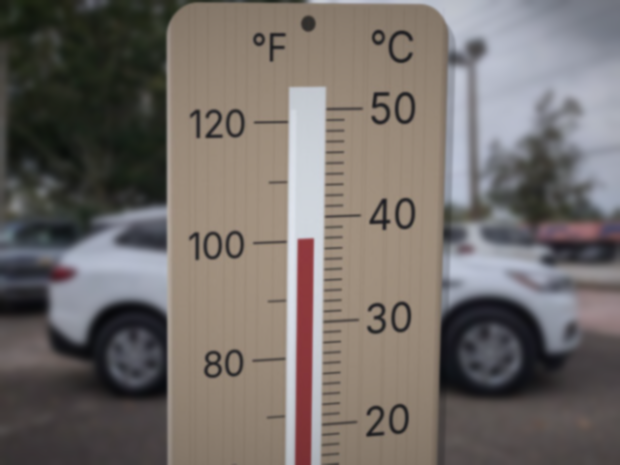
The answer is 38 °C
